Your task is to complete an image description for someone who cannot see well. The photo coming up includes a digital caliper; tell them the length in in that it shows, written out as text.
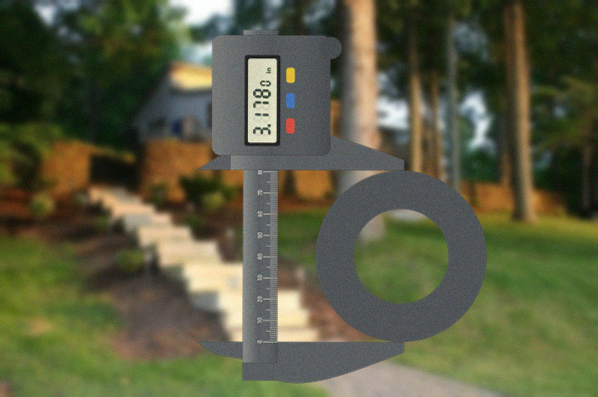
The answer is 3.1780 in
